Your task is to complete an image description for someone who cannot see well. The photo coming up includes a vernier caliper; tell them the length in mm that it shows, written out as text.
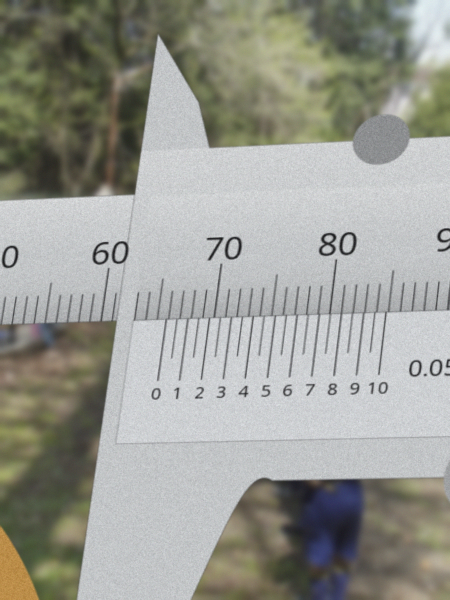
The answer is 65.8 mm
